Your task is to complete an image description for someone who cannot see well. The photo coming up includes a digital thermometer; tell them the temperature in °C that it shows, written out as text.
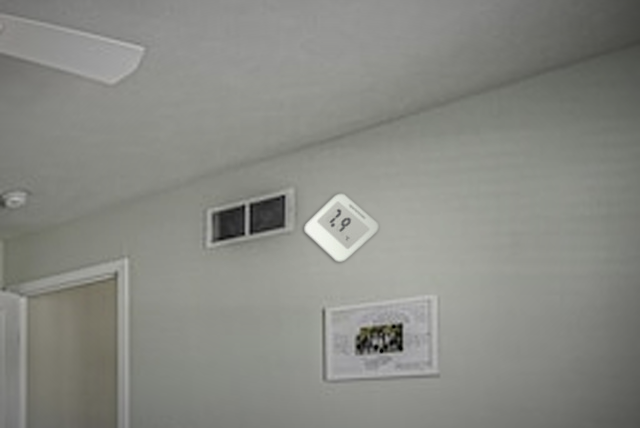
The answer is 7.9 °C
